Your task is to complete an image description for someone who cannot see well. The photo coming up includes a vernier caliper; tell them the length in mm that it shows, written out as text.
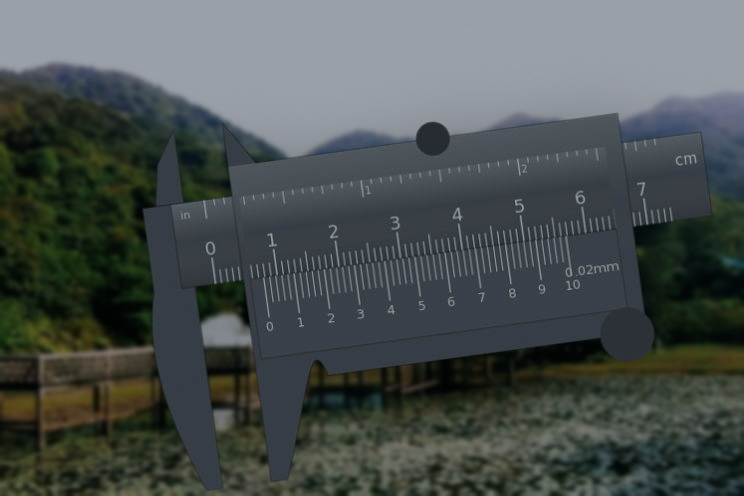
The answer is 7.8 mm
